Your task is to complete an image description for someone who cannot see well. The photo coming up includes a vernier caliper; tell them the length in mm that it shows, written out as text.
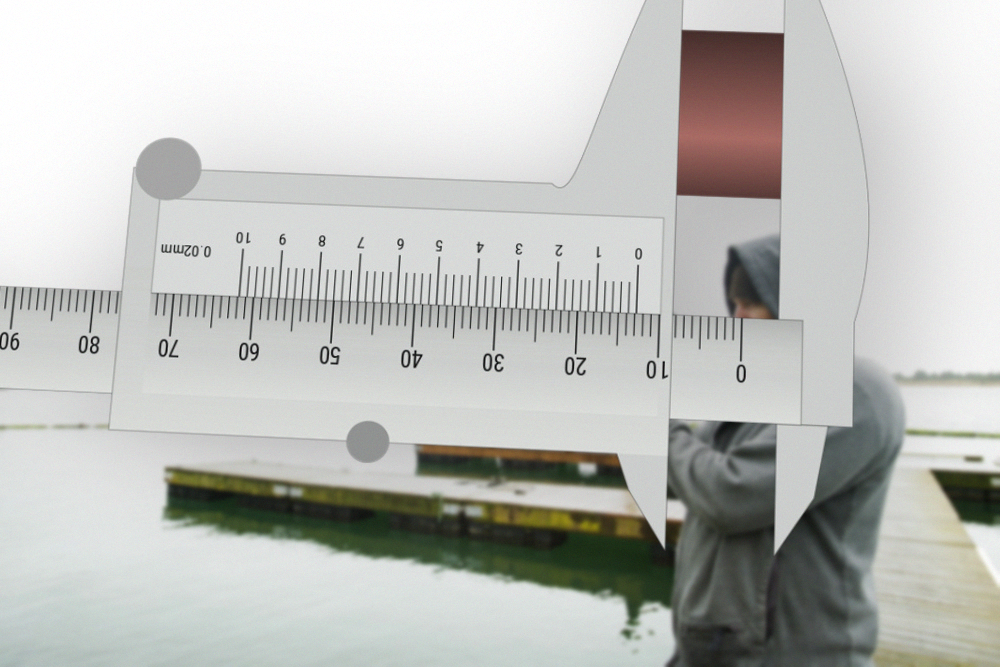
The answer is 12.8 mm
